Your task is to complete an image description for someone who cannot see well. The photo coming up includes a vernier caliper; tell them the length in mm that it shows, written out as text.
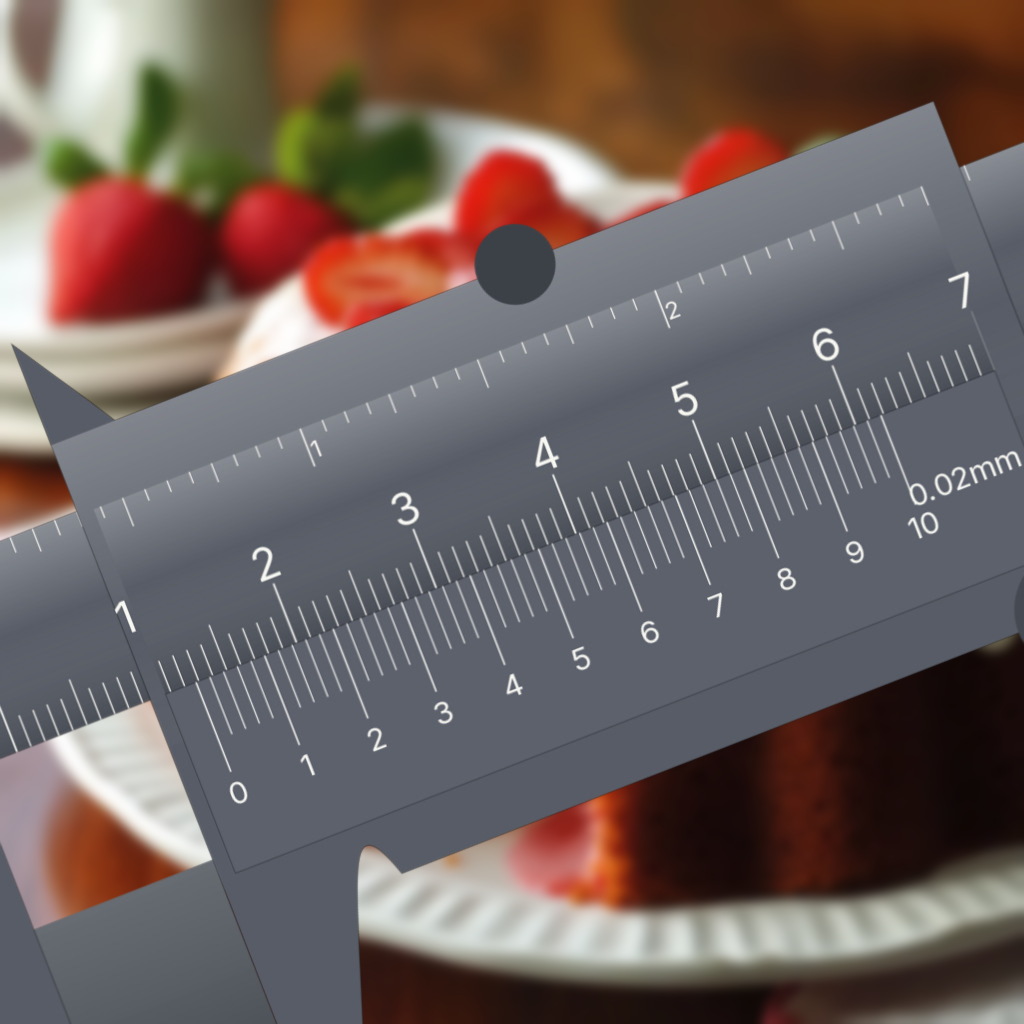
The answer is 12.8 mm
